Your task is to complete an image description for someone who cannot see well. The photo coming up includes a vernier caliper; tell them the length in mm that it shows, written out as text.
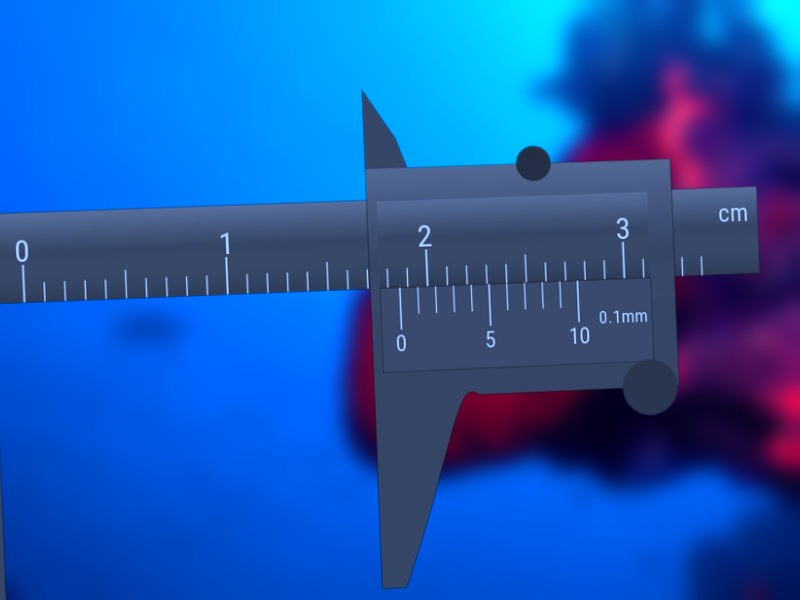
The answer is 18.6 mm
